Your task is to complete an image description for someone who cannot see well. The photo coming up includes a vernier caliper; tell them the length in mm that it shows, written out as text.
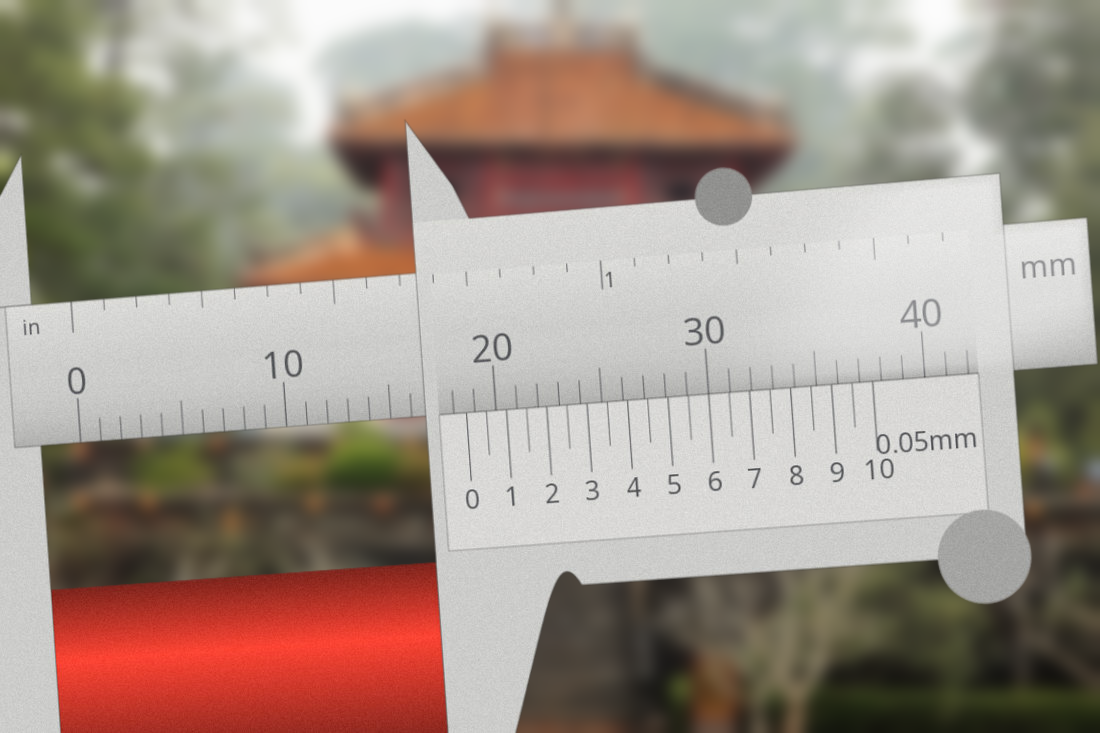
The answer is 18.6 mm
